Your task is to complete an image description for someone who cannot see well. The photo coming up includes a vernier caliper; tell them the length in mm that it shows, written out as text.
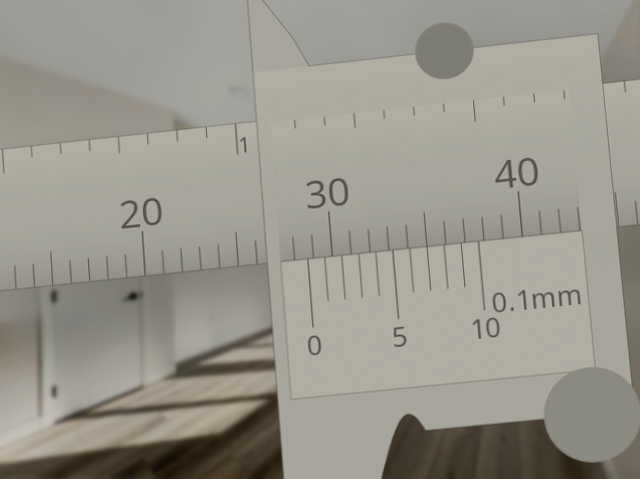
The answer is 28.7 mm
